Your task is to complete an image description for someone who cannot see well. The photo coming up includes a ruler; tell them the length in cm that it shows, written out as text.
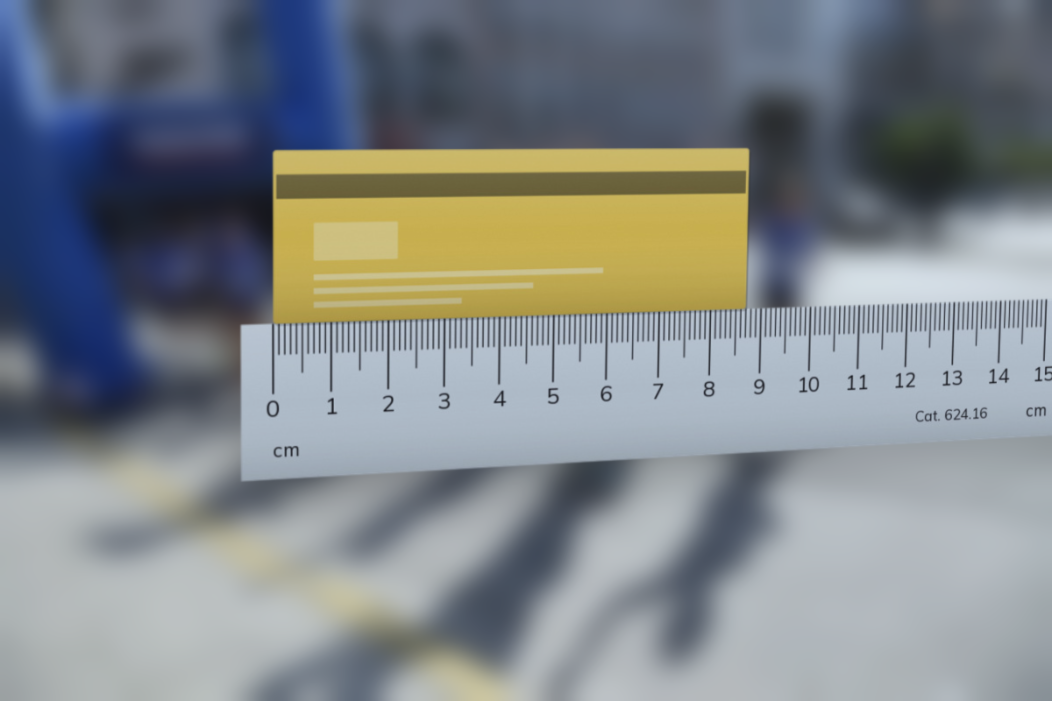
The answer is 8.7 cm
